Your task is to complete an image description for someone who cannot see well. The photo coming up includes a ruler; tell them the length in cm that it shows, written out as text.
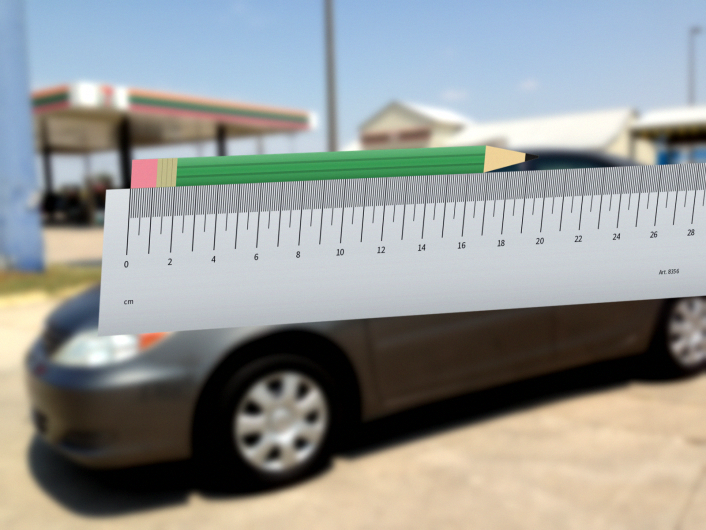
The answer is 19.5 cm
